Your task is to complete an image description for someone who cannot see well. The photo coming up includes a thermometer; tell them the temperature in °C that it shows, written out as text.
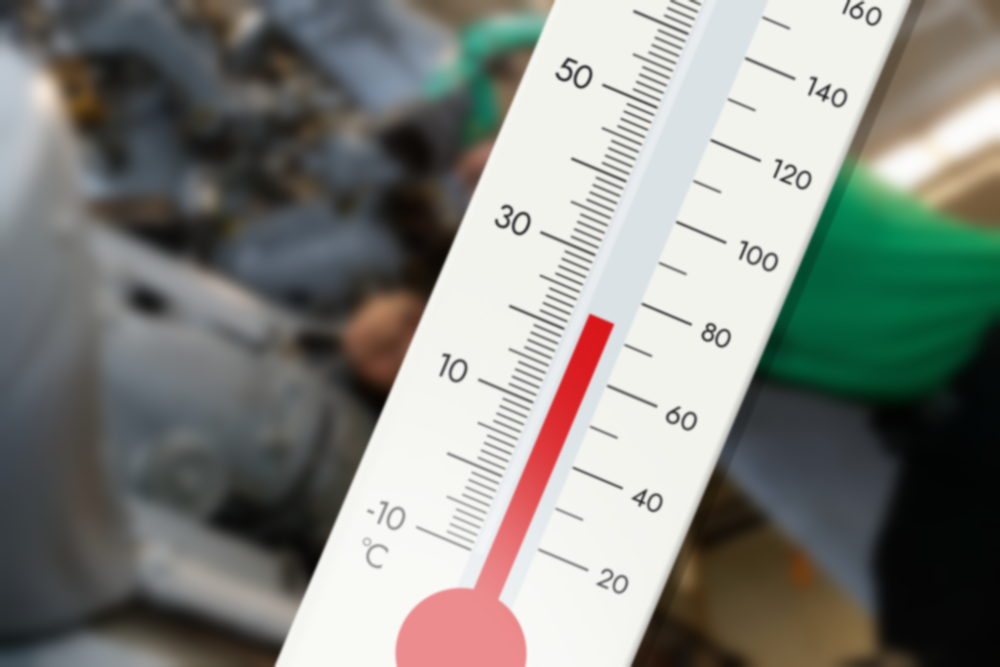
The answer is 23 °C
